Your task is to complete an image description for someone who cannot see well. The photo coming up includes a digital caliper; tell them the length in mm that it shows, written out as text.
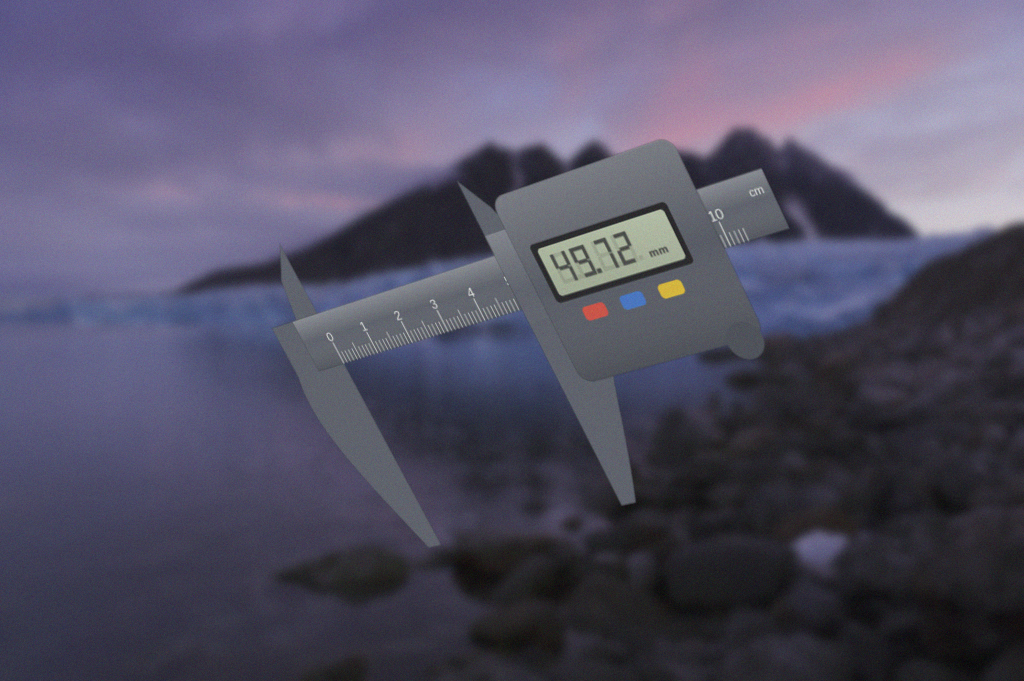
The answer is 49.72 mm
